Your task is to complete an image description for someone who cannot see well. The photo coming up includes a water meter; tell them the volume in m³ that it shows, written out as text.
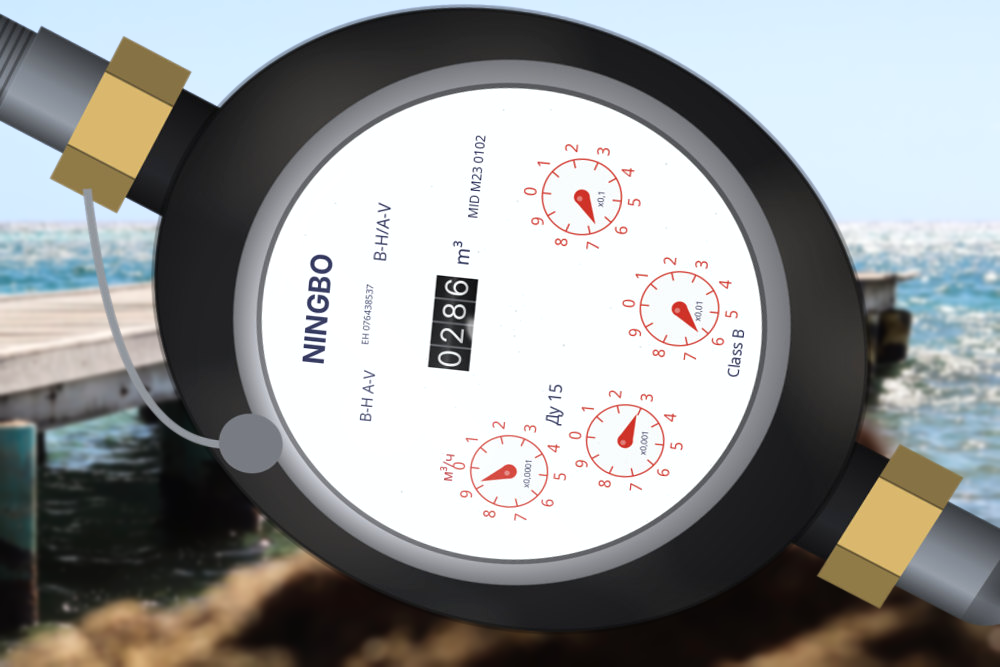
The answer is 286.6629 m³
